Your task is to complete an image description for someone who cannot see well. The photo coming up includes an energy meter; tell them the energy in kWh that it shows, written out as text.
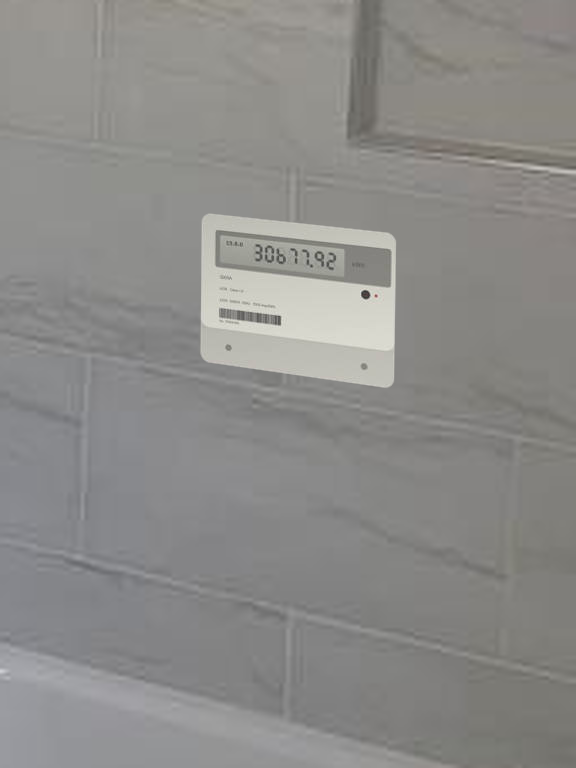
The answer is 30677.92 kWh
